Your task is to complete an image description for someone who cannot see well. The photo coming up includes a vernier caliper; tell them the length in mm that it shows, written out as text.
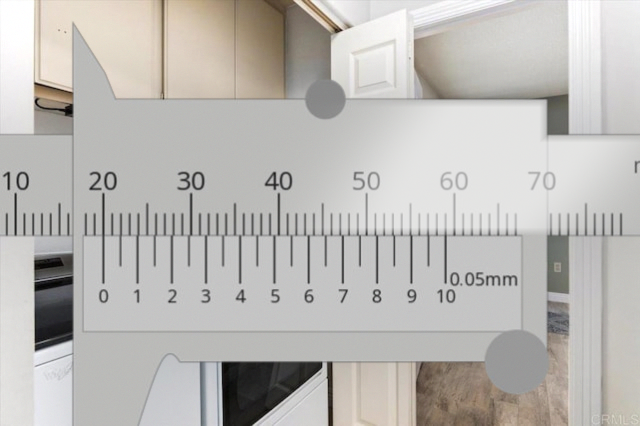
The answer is 20.0 mm
